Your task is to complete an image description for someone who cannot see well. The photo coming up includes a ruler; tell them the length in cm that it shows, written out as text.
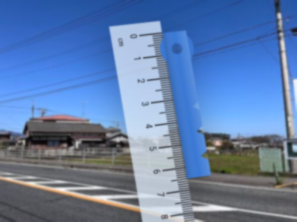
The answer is 6.5 cm
